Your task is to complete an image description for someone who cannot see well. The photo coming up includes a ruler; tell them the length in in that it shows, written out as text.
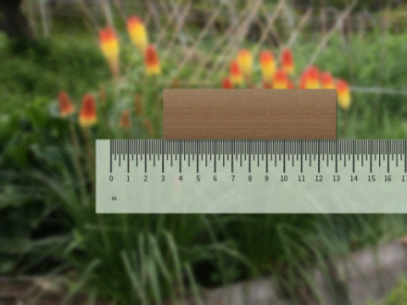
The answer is 10 in
